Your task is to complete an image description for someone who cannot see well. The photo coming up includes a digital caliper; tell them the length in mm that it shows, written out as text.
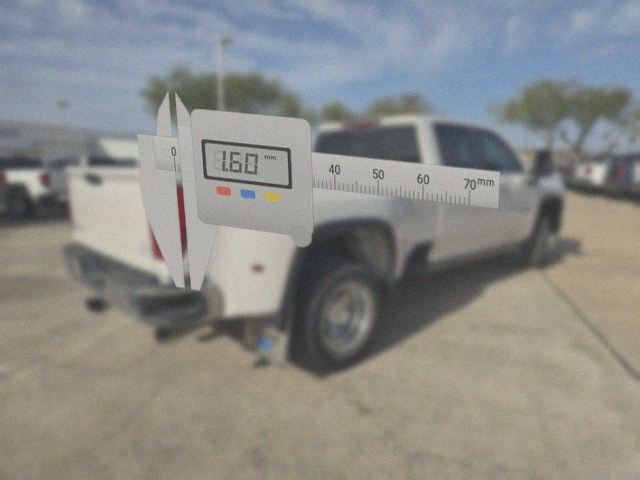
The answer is 1.60 mm
